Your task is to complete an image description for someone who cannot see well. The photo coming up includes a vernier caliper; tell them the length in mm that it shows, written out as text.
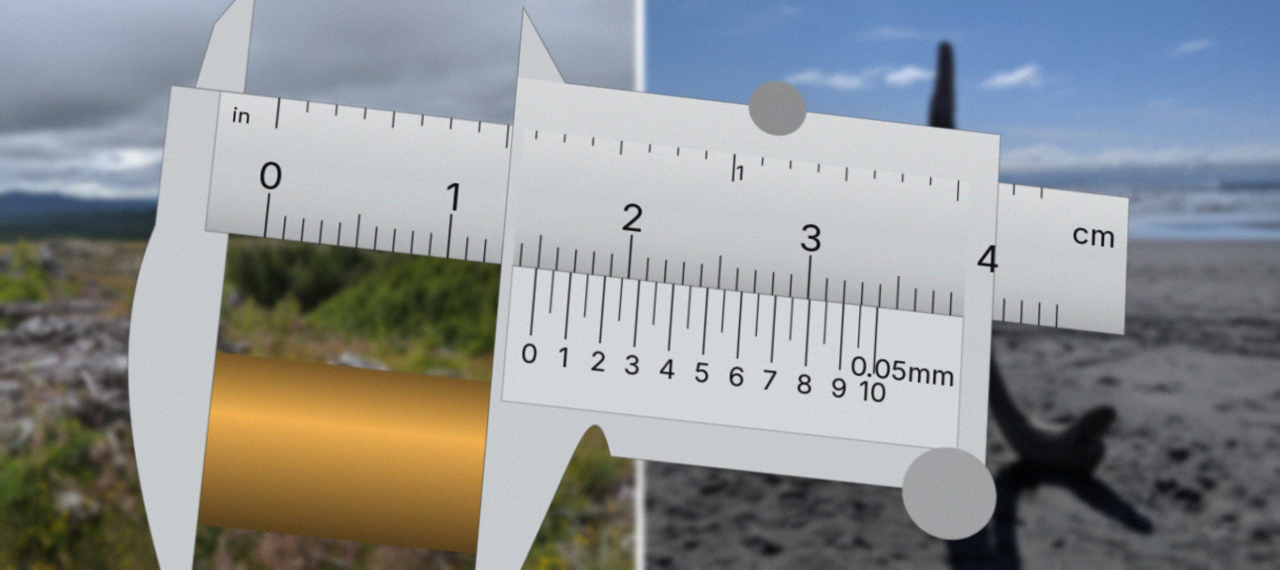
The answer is 14.9 mm
